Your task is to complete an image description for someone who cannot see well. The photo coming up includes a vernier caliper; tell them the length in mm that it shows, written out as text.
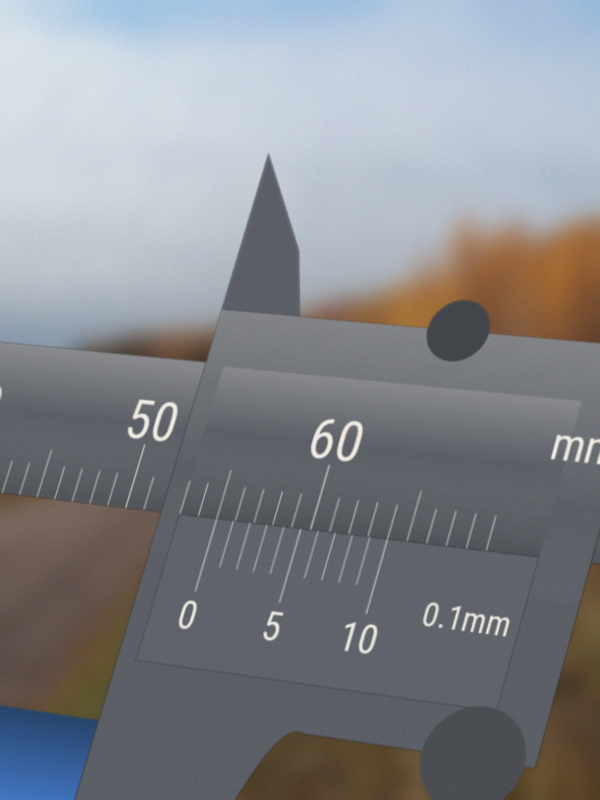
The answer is 55.0 mm
